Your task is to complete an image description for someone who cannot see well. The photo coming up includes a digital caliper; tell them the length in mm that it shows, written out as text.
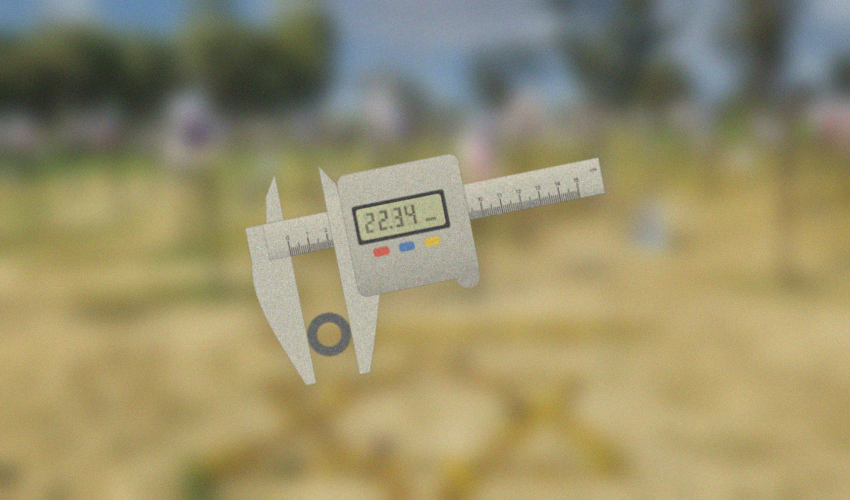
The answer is 22.34 mm
